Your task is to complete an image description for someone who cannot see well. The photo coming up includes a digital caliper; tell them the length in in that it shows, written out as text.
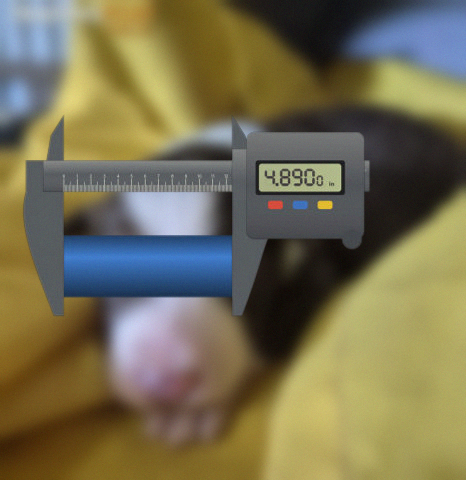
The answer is 4.8900 in
